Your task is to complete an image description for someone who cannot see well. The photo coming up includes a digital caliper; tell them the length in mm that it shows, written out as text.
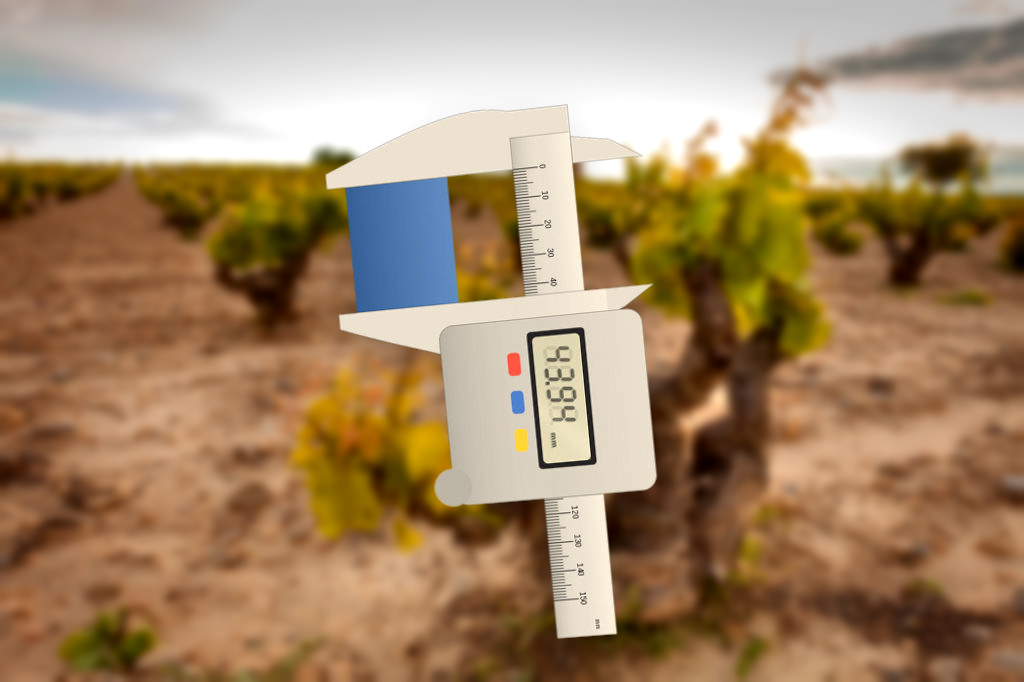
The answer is 43.94 mm
